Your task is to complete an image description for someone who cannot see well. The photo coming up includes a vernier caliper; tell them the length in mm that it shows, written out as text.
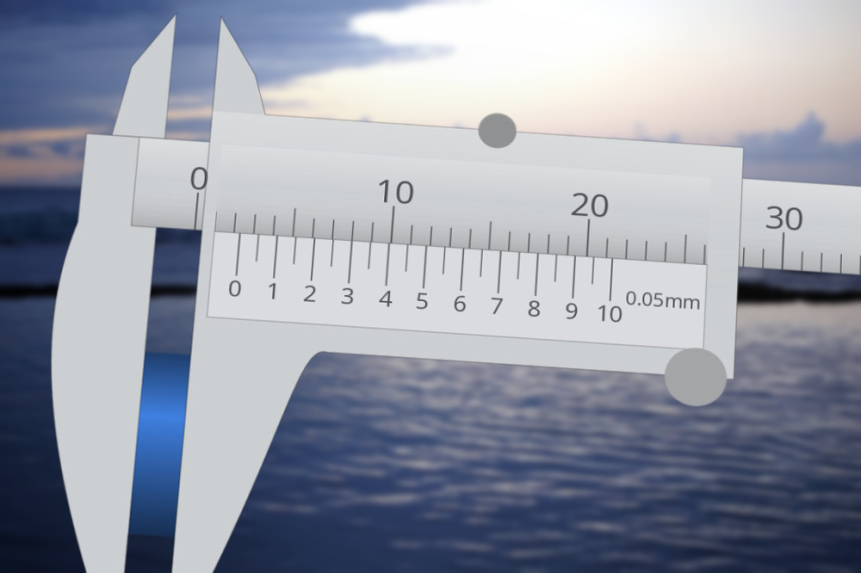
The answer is 2.3 mm
